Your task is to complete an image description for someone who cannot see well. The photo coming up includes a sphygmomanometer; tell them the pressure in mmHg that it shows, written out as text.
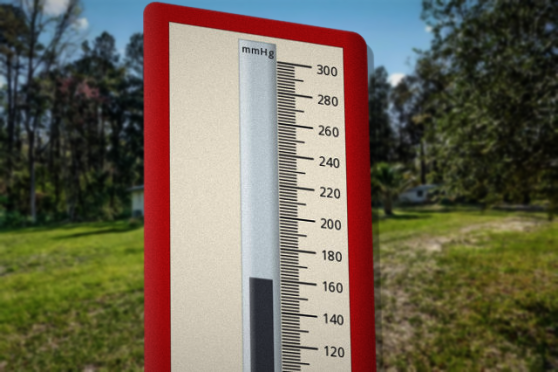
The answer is 160 mmHg
